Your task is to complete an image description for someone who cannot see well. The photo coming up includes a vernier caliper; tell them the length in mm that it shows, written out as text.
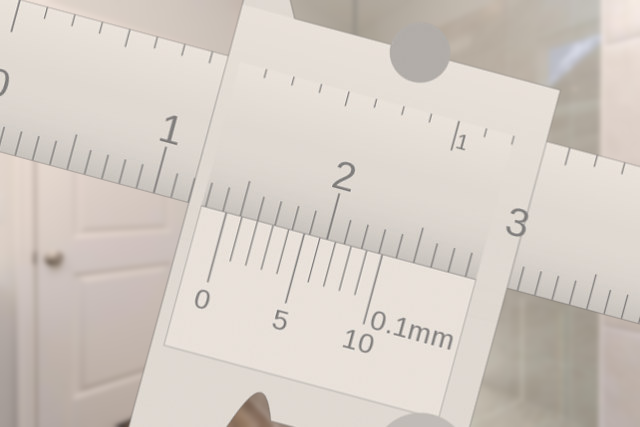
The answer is 14.2 mm
